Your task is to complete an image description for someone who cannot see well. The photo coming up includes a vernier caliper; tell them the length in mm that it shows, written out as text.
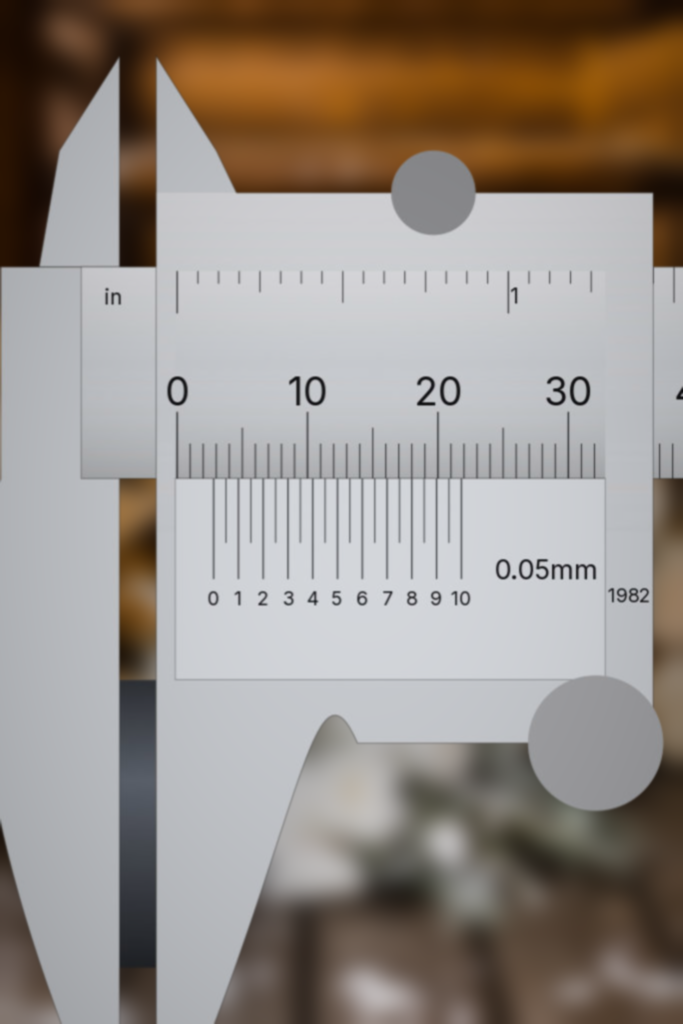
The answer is 2.8 mm
